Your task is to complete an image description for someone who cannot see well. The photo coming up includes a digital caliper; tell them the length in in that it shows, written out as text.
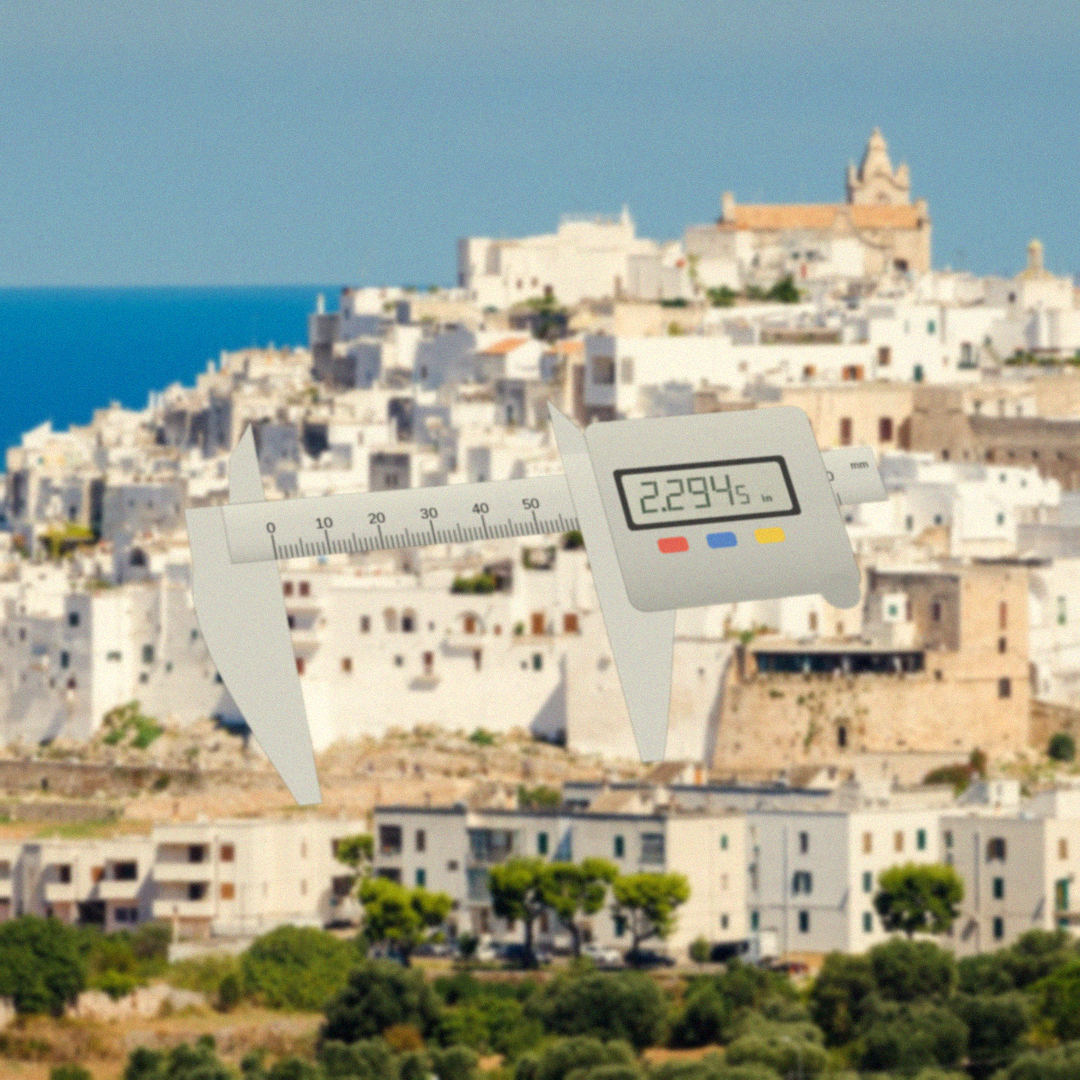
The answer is 2.2945 in
